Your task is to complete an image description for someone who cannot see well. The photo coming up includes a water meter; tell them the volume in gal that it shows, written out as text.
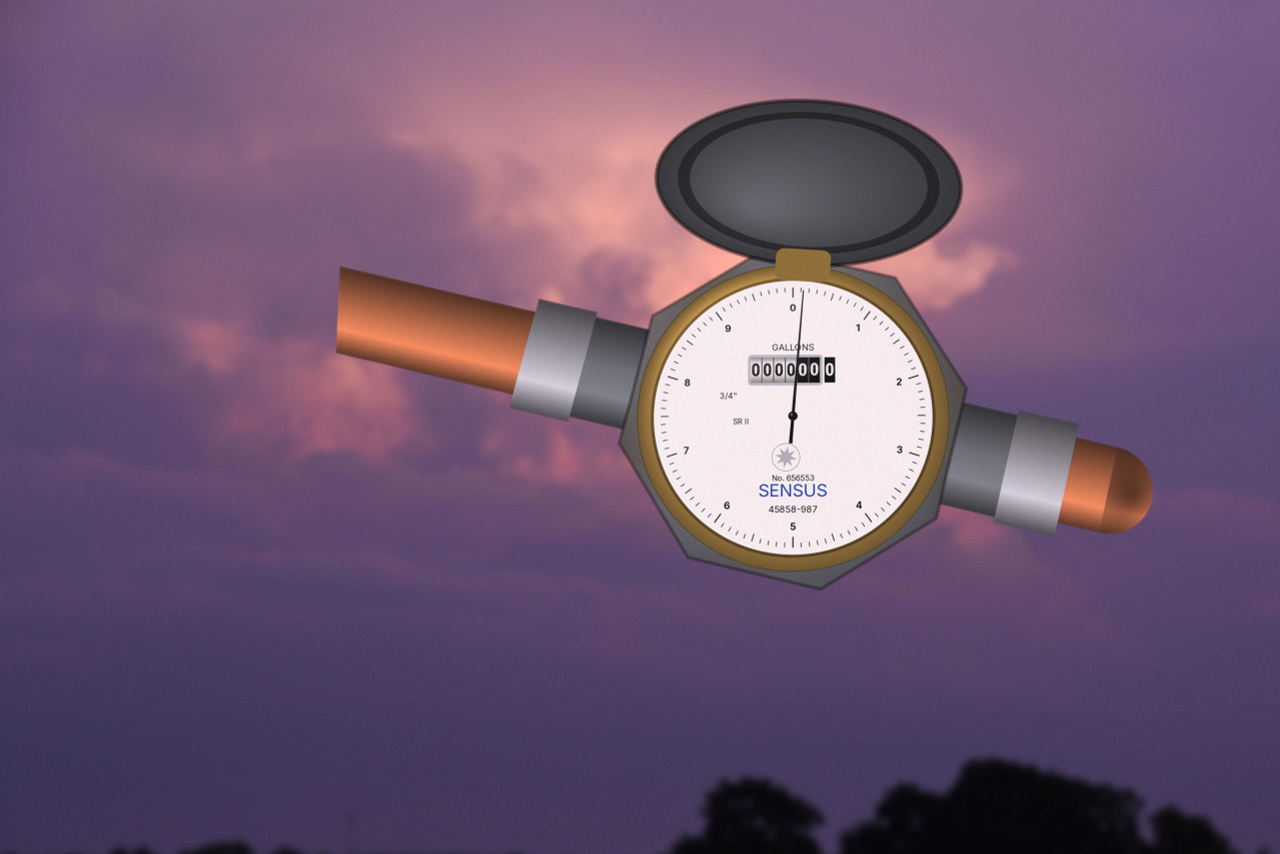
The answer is 0.1 gal
